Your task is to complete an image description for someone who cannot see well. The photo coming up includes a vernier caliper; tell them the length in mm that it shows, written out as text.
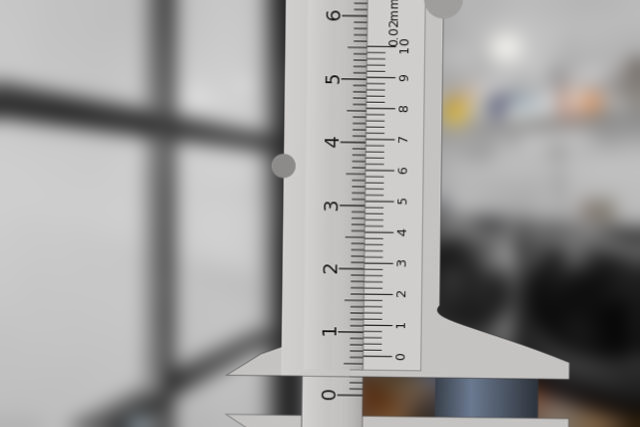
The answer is 6.2 mm
